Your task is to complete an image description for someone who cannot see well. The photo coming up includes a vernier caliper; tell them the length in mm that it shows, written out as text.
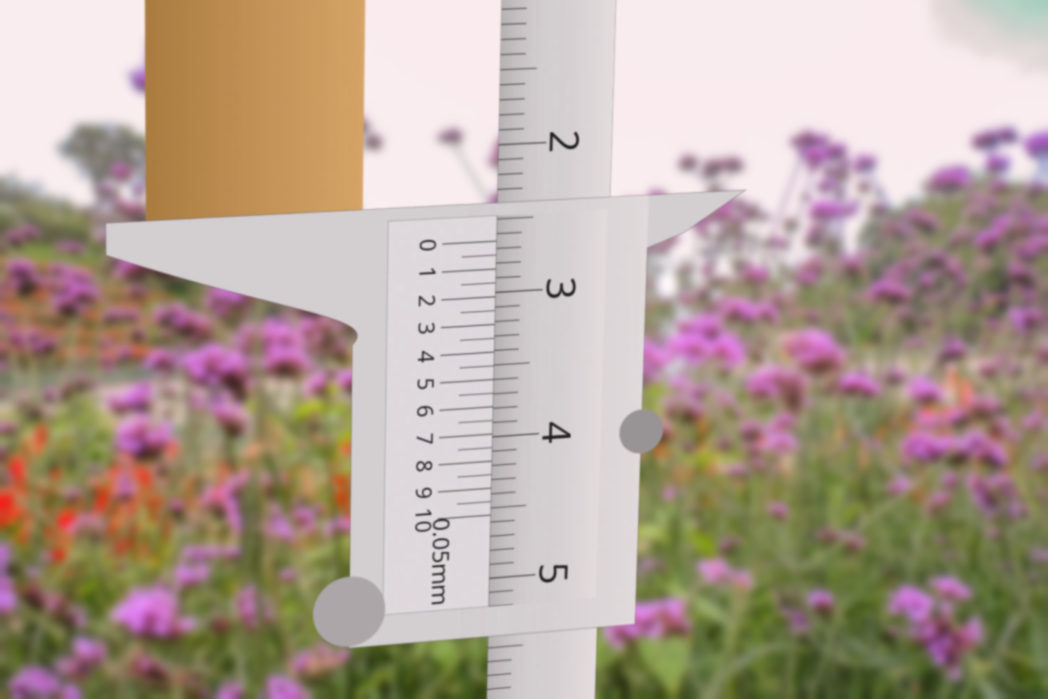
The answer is 26.5 mm
